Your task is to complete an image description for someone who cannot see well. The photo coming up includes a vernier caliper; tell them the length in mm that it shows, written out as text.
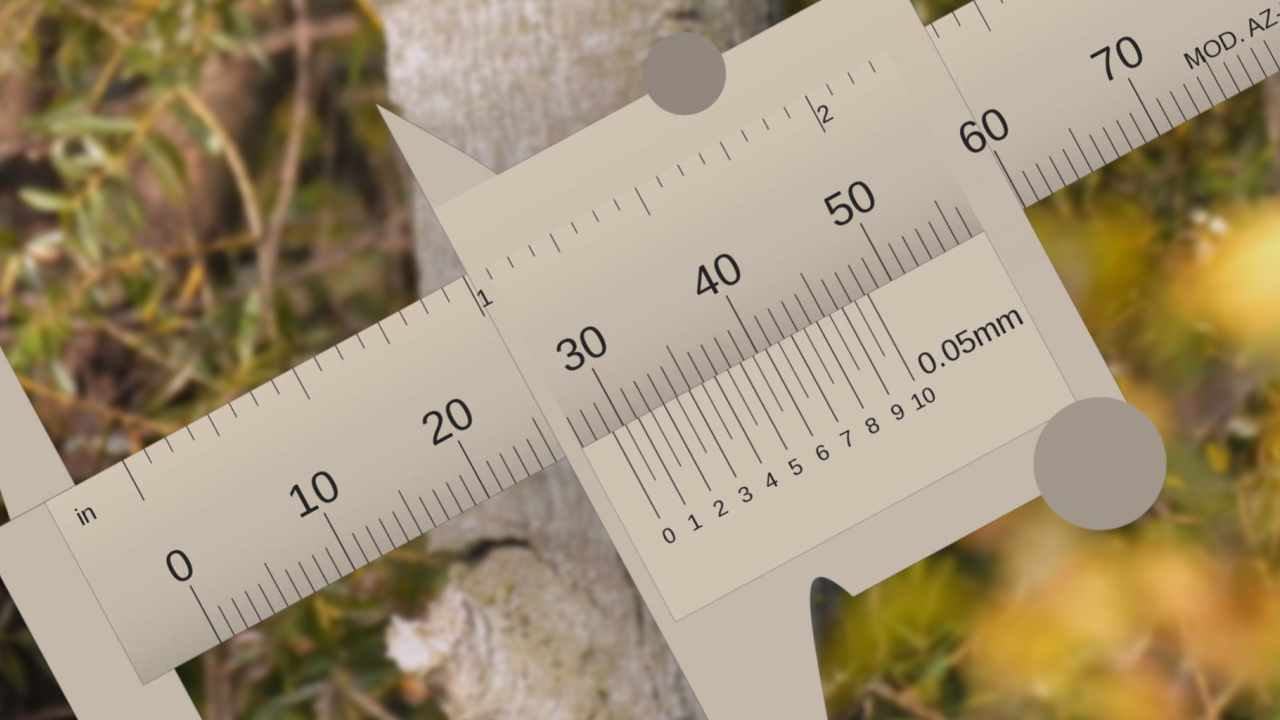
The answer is 29.2 mm
